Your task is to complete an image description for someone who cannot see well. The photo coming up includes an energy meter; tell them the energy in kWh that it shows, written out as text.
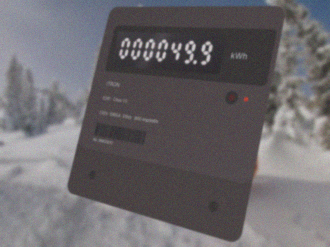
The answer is 49.9 kWh
